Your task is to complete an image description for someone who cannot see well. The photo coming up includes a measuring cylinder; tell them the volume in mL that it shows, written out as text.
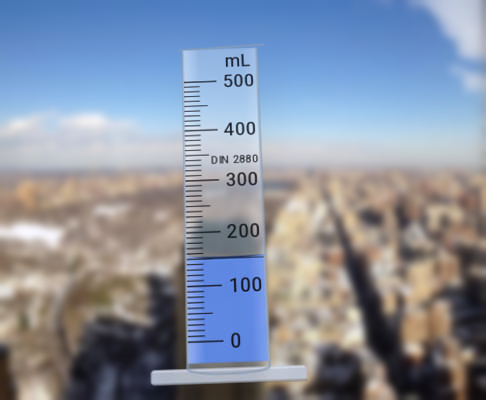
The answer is 150 mL
